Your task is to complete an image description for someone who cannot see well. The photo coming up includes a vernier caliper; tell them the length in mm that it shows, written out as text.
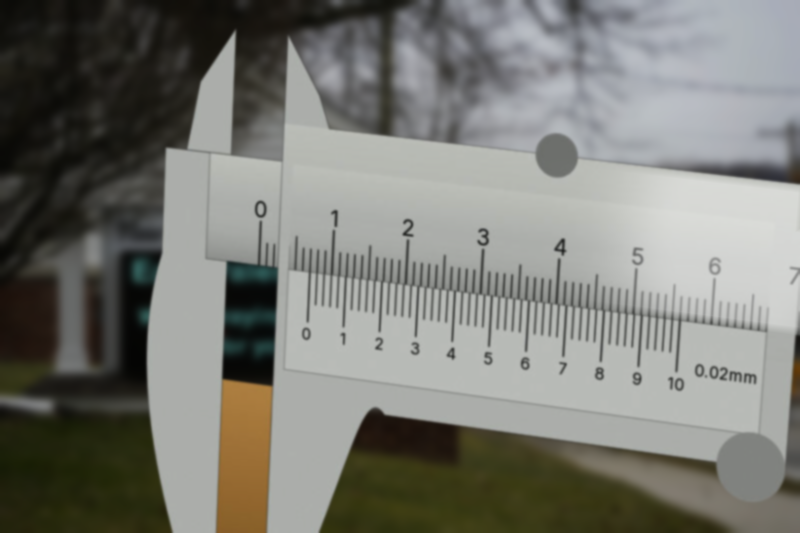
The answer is 7.0 mm
